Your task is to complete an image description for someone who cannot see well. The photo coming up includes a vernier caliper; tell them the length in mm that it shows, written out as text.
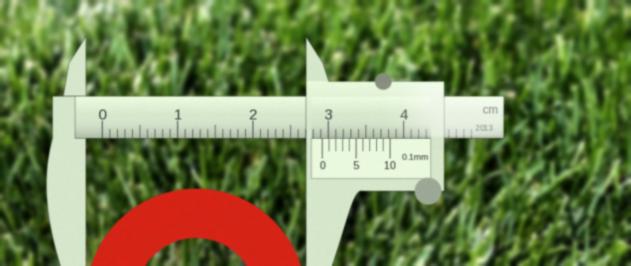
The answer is 29.2 mm
